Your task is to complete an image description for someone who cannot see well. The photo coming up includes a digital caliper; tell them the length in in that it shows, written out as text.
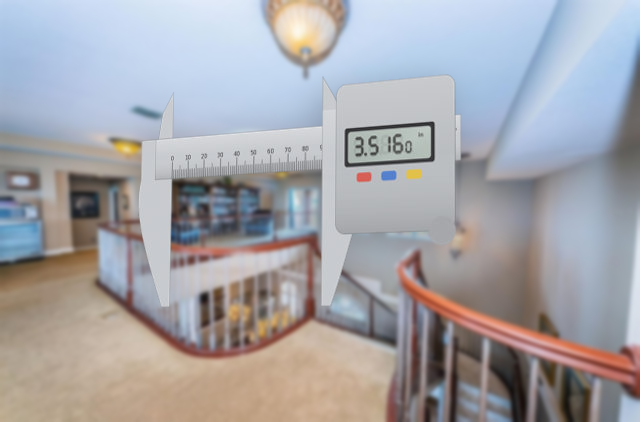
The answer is 3.5160 in
